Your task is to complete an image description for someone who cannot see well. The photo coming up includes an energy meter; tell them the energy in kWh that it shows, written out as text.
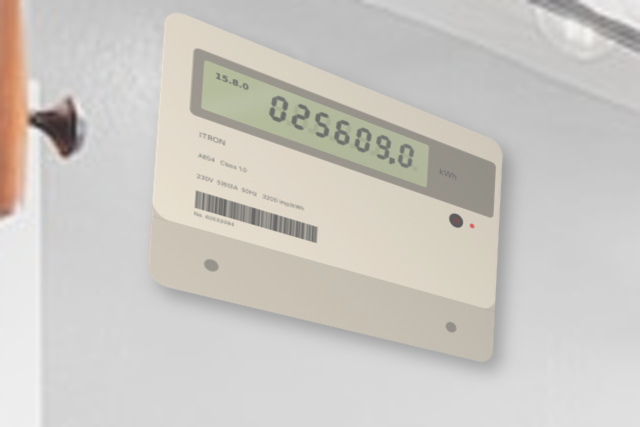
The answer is 25609.0 kWh
